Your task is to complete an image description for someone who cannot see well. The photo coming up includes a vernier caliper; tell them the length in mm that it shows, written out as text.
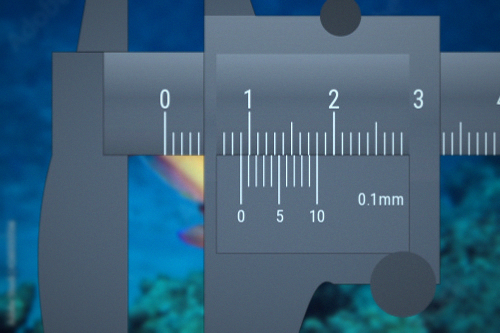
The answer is 9.0 mm
